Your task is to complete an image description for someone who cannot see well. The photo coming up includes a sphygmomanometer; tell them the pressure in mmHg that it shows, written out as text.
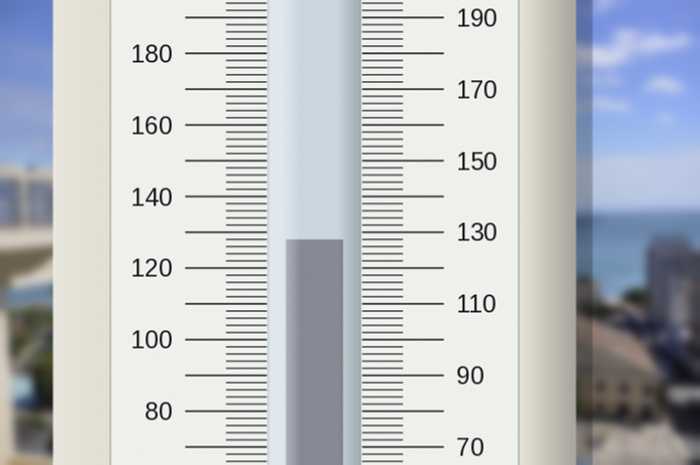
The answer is 128 mmHg
